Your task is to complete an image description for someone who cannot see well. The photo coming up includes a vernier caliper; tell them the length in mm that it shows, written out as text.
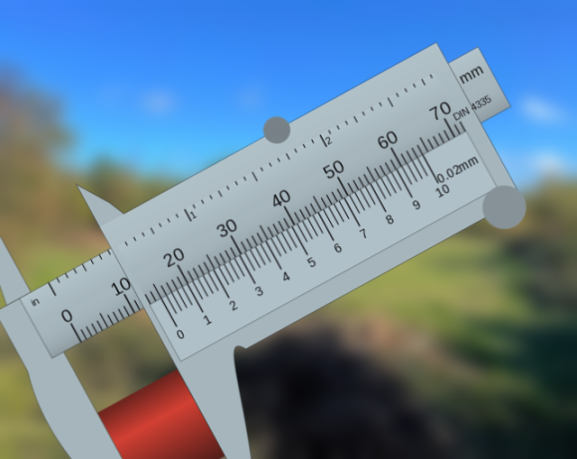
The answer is 15.0 mm
